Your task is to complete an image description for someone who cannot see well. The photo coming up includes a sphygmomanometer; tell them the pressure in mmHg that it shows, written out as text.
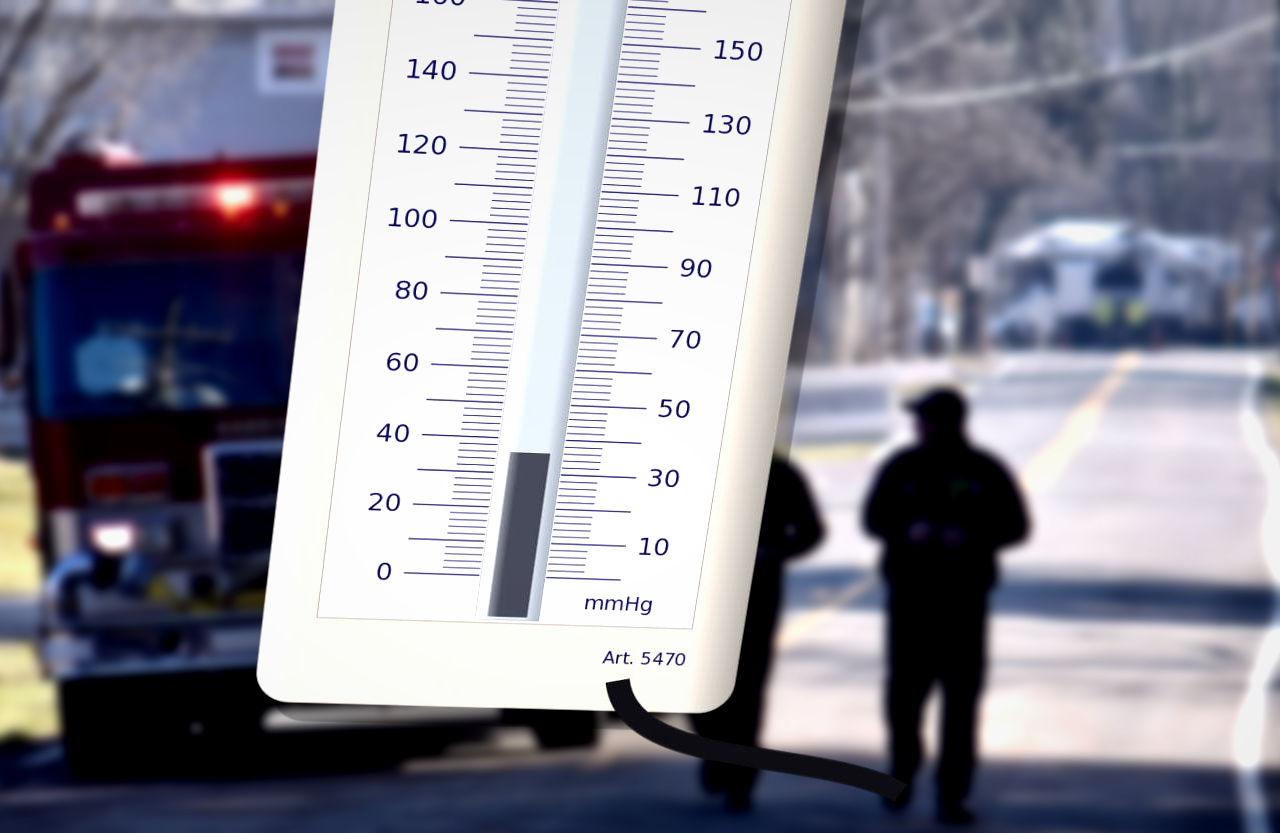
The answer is 36 mmHg
